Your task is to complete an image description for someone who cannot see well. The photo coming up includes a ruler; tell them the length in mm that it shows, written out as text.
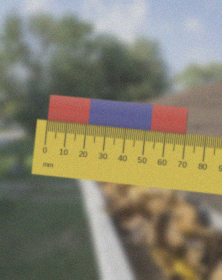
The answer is 70 mm
